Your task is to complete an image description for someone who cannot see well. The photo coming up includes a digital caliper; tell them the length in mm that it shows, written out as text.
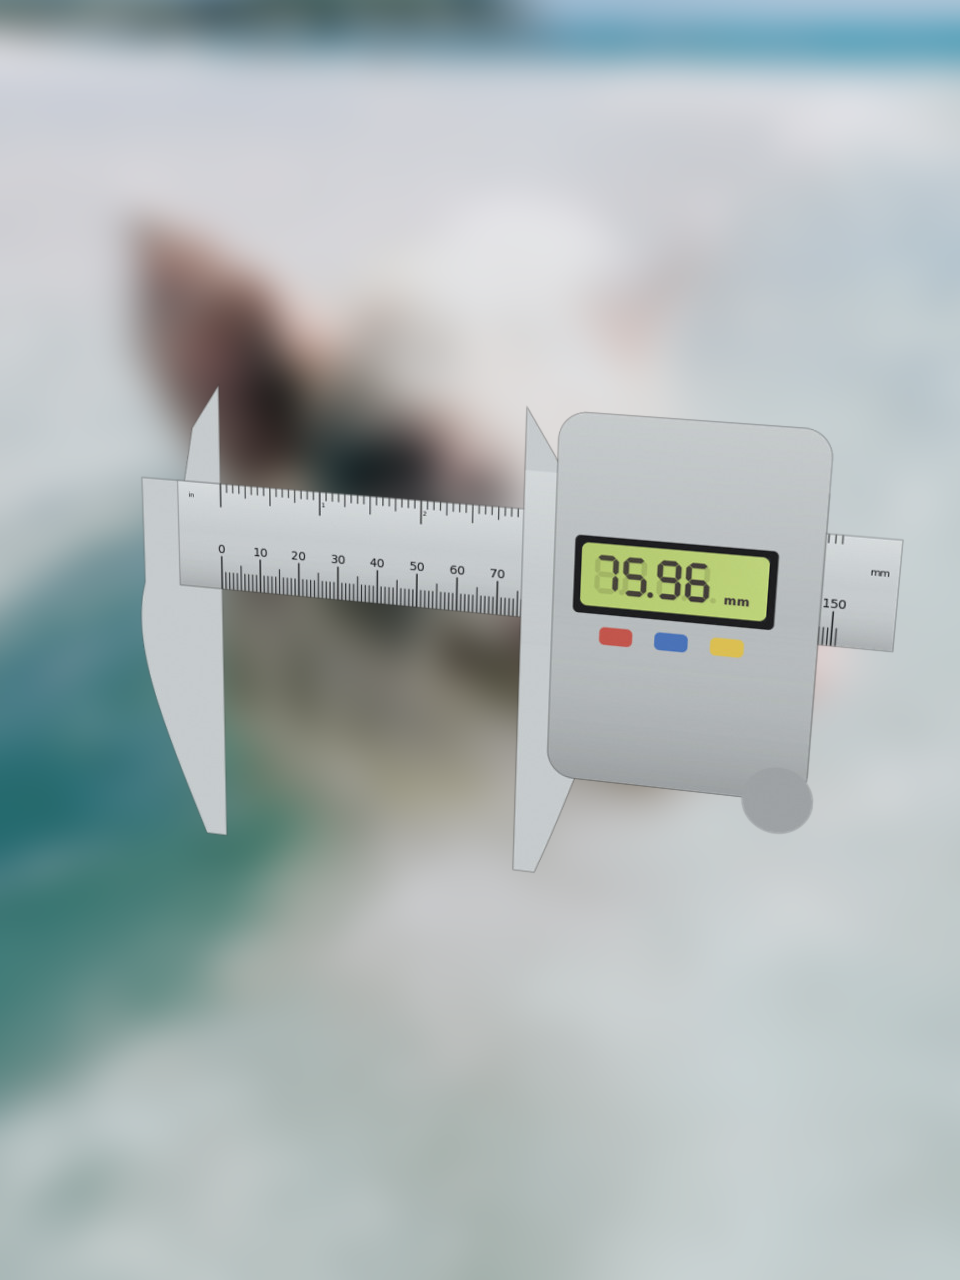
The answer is 75.96 mm
